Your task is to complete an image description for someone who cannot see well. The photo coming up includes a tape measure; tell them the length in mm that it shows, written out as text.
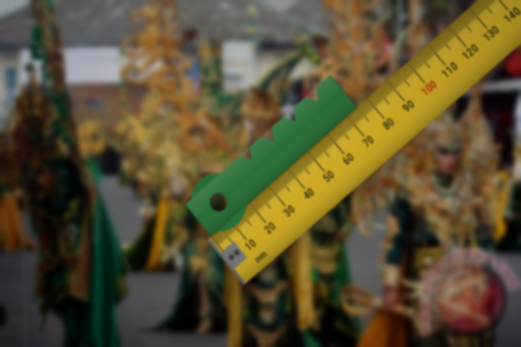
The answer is 75 mm
